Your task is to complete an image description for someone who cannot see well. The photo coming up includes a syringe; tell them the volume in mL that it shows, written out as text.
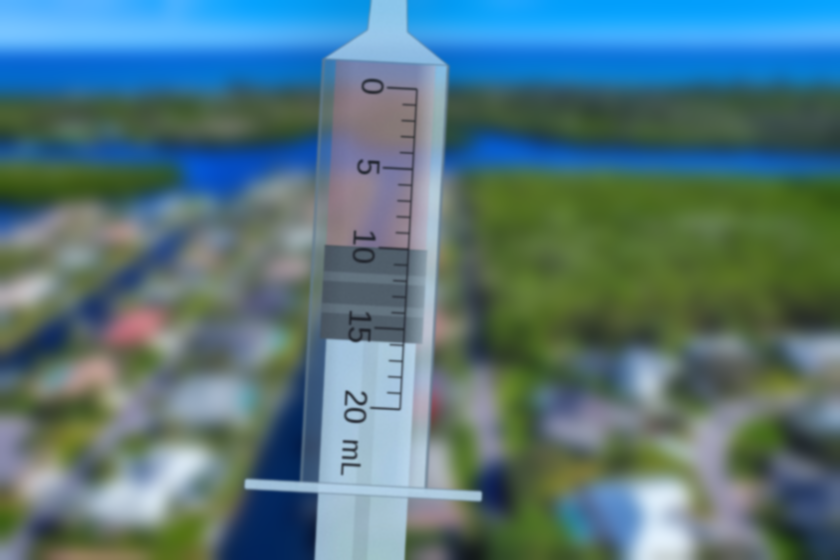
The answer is 10 mL
